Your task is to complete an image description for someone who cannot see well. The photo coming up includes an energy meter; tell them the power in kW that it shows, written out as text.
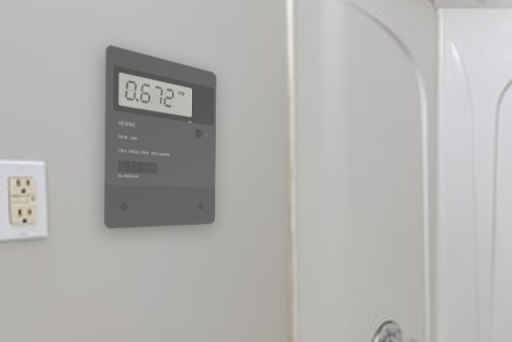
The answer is 0.672 kW
